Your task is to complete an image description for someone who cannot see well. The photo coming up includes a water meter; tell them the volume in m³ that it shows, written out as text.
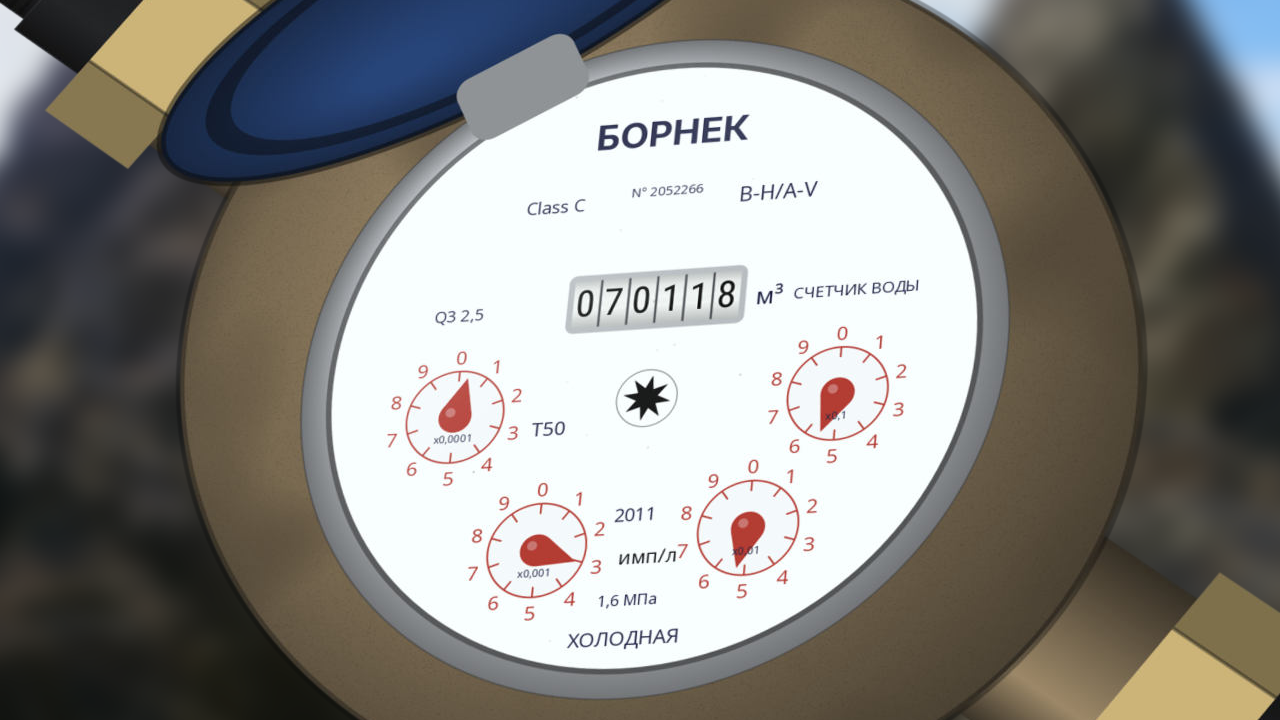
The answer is 70118.5530 m³
